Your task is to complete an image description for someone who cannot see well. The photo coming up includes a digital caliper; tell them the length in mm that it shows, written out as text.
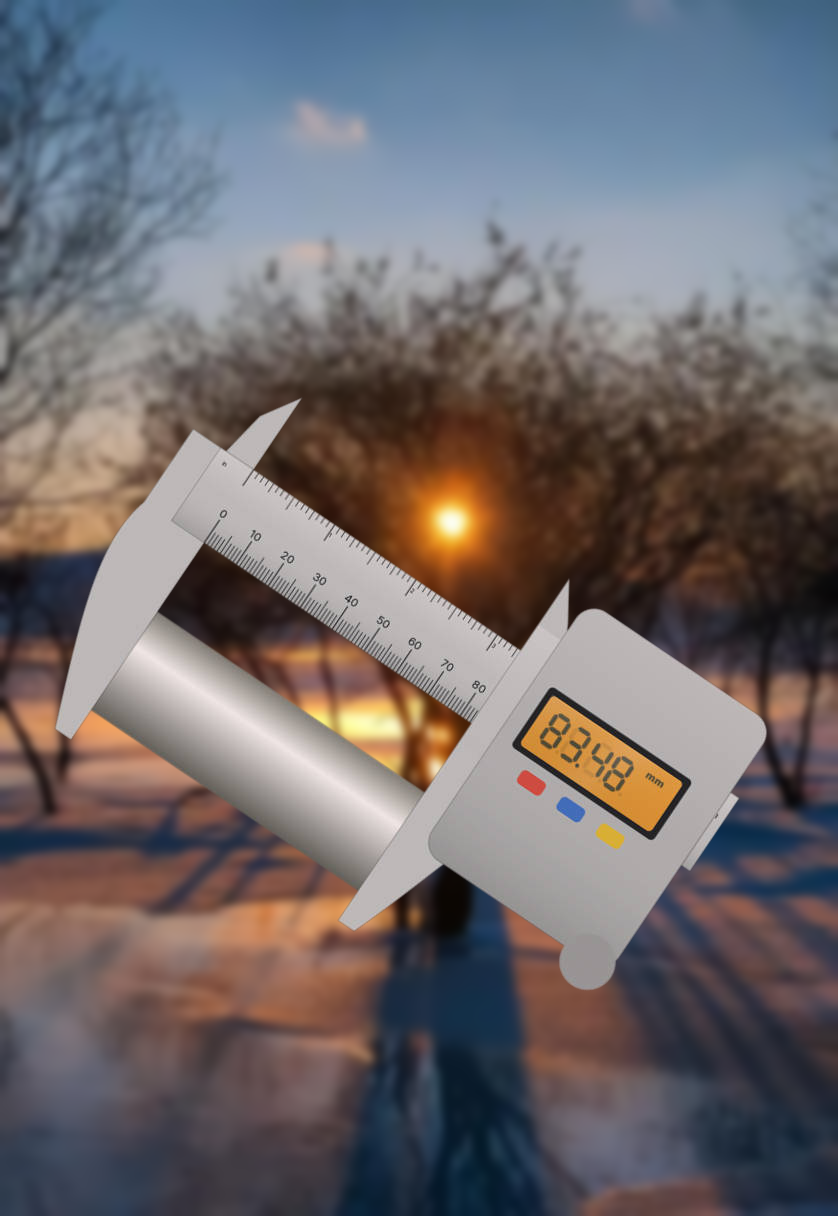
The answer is 83.48 mm
